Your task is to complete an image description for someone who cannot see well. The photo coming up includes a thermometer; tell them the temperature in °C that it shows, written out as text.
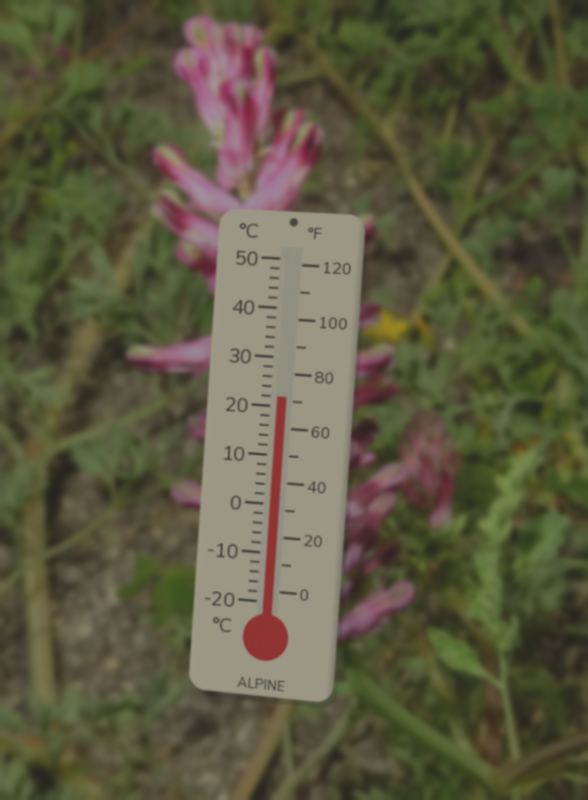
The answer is 22 °C
